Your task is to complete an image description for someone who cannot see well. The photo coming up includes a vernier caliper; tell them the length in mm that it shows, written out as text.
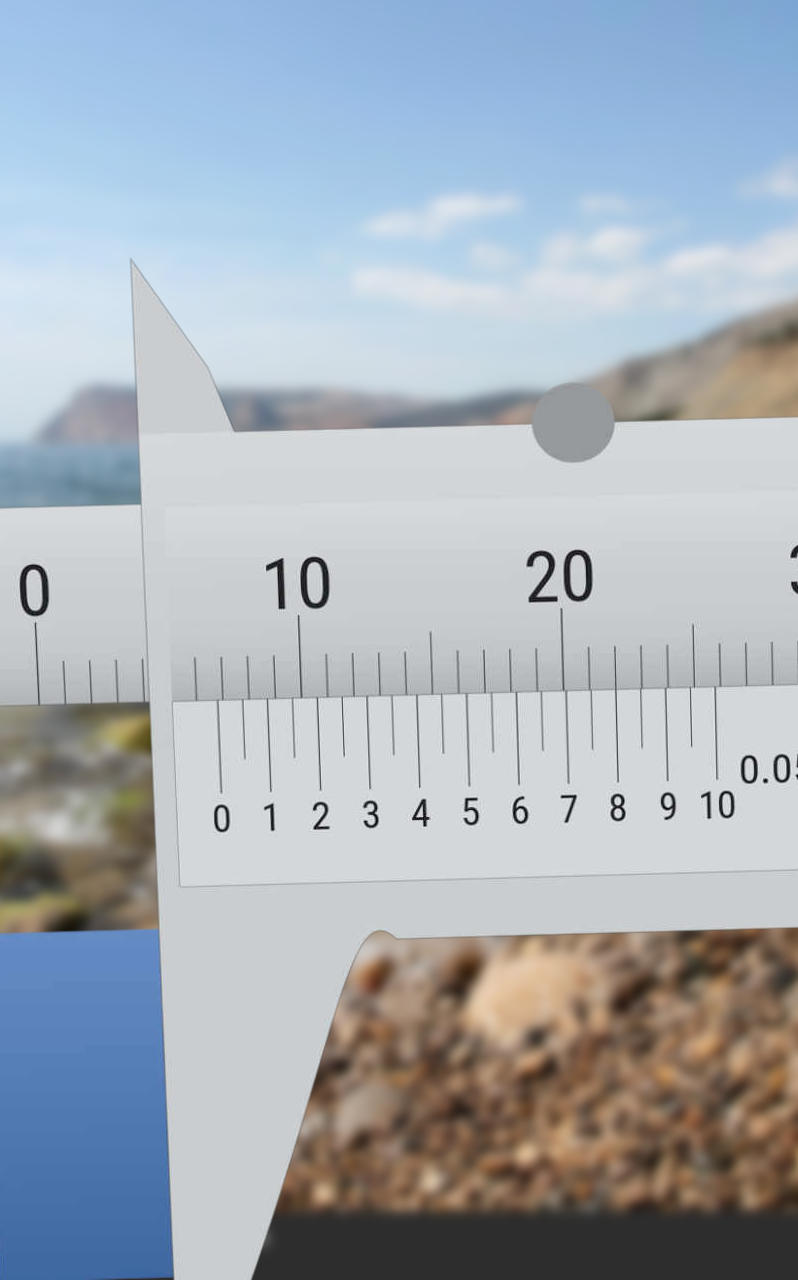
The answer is 6.80 mm
